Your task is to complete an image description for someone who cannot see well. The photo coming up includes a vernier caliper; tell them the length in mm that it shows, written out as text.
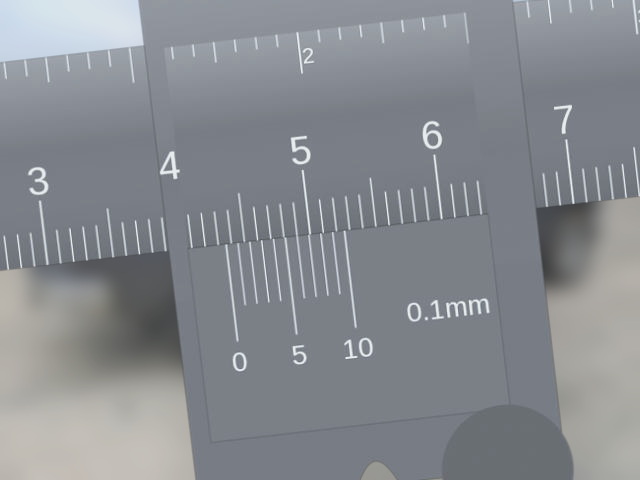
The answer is 43.6 mm
